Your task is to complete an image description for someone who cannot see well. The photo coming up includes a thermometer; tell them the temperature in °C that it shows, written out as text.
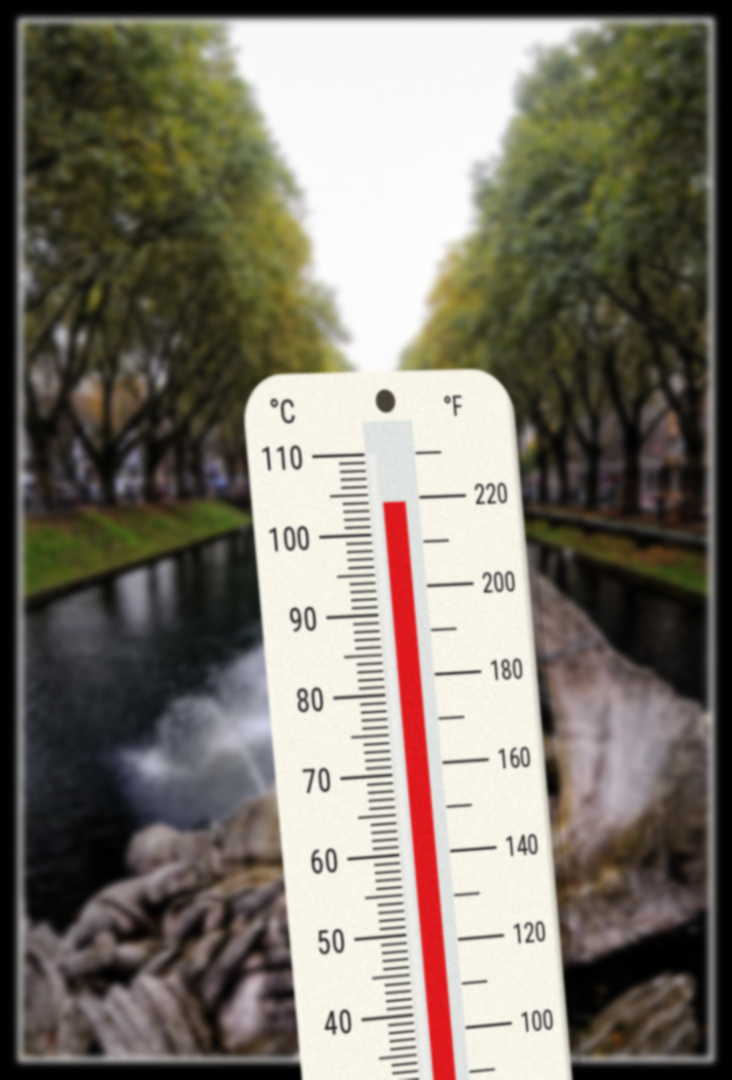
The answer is 104 °C
